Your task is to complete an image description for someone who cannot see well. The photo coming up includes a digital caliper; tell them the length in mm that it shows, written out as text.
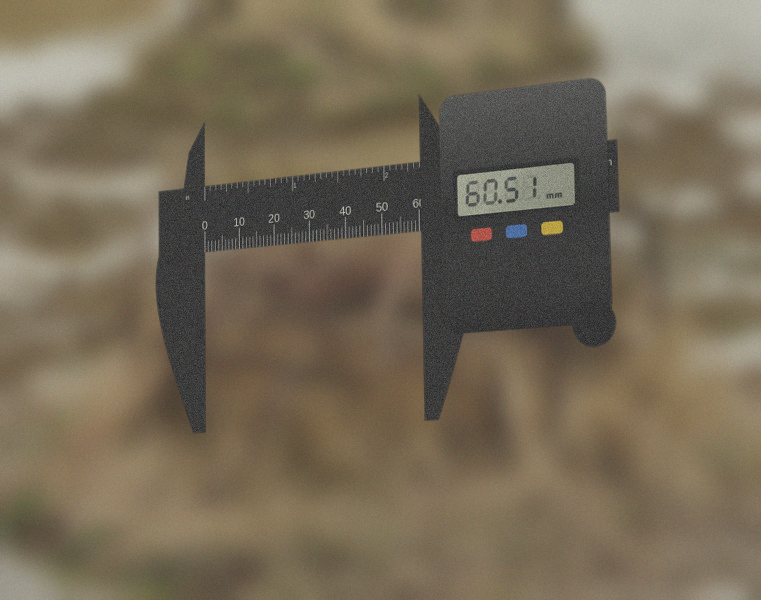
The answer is 60.51 mm
